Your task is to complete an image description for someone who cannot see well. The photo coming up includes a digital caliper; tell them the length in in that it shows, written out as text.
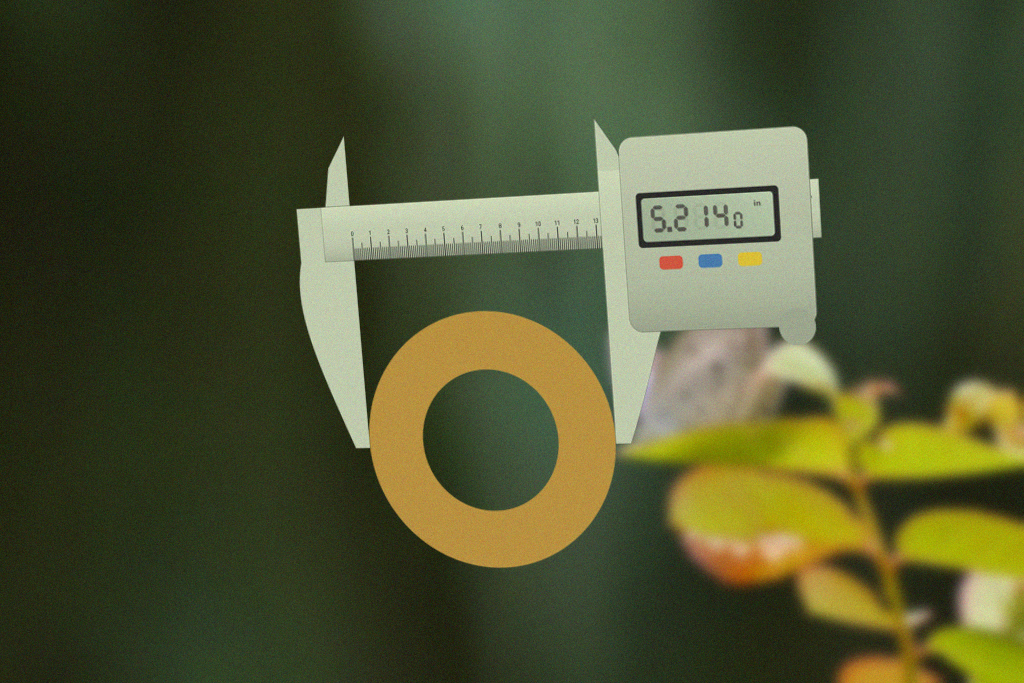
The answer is 5.2140 in
